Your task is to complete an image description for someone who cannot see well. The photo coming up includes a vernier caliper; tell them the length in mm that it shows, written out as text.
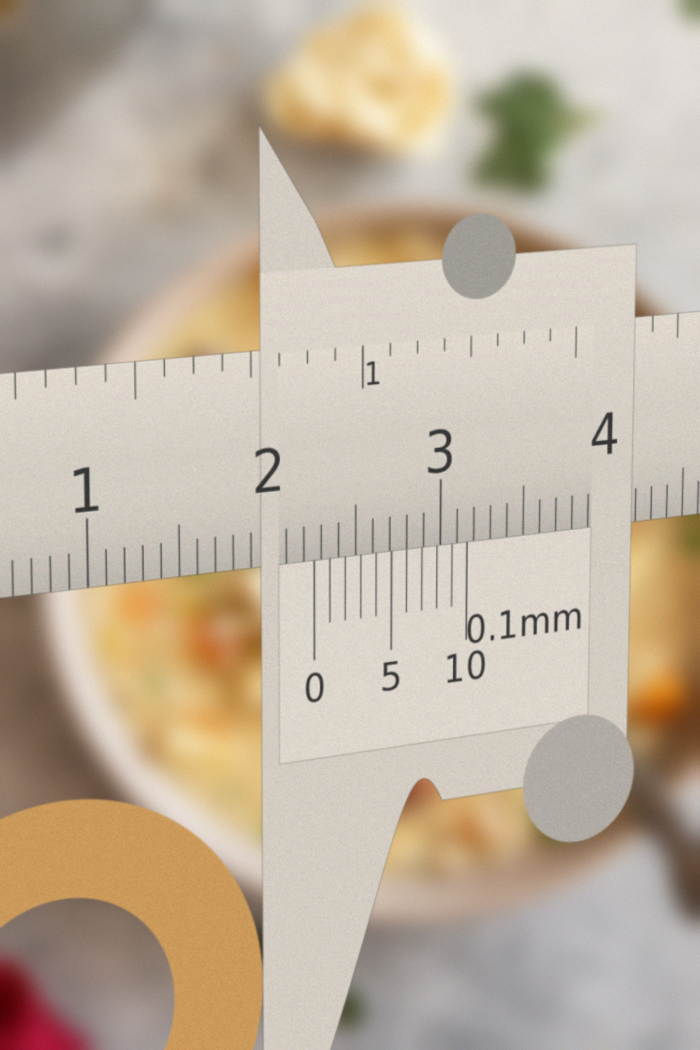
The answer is 22.6 mm
